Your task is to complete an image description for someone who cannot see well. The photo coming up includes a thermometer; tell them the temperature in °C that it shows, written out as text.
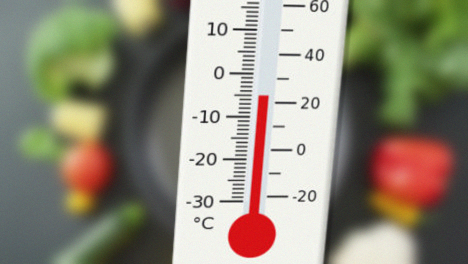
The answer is -5 °C
